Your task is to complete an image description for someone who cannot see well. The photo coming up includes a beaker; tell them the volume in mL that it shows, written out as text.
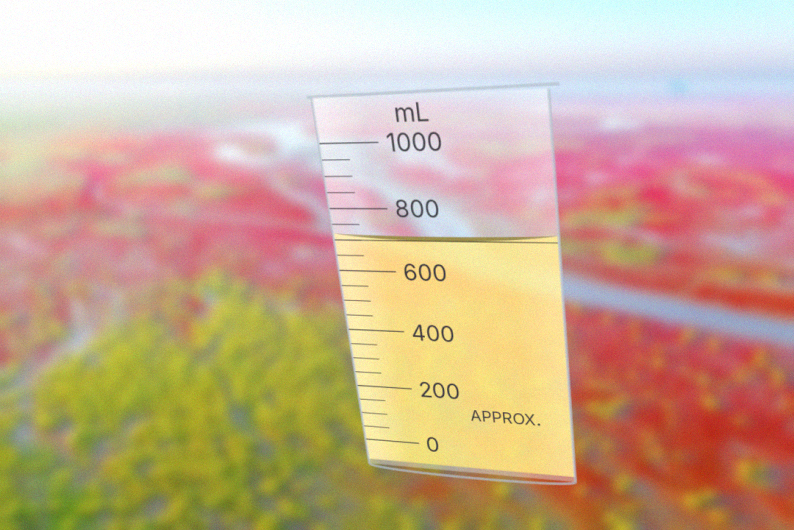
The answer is 700 mL
